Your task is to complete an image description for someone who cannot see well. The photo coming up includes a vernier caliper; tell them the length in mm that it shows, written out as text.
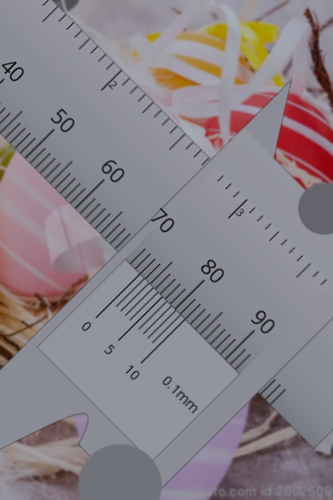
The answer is 73.0 mm
